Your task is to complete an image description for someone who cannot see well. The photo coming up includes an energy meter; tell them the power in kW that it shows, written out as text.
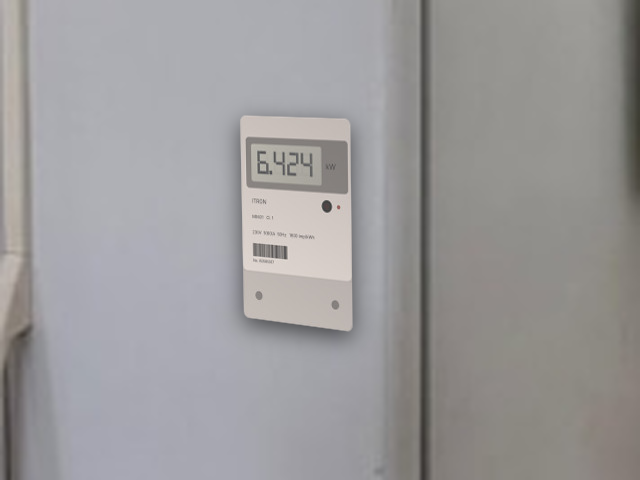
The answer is 6.424 kW
